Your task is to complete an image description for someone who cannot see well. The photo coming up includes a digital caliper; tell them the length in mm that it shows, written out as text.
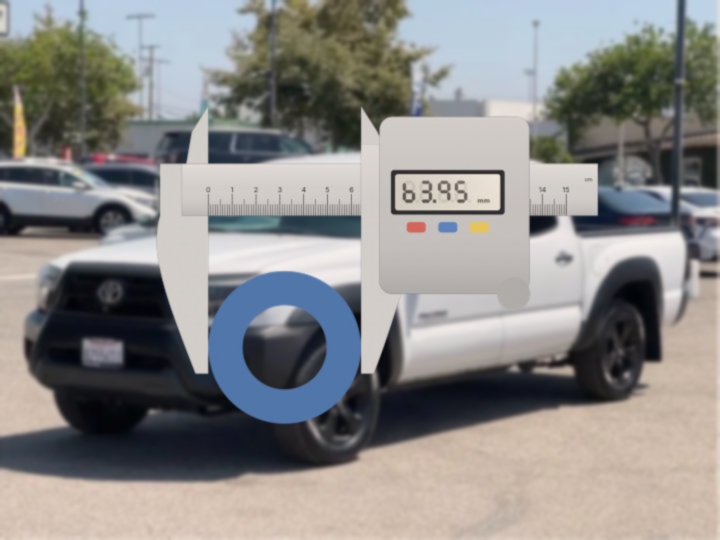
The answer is 63.95 mm
